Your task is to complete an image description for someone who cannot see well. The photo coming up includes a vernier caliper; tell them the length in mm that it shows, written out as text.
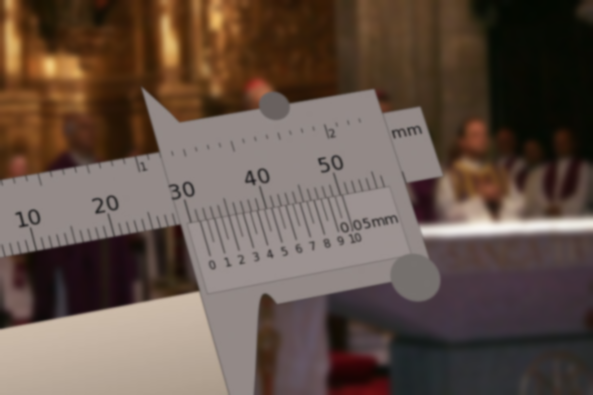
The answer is 31.2 mm
